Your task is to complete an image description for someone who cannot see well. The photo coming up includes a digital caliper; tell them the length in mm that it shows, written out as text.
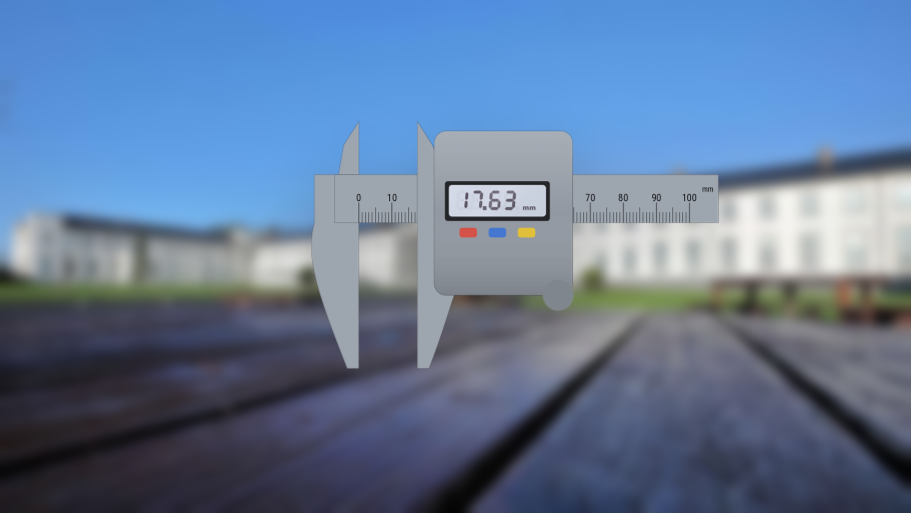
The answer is 17.63 mm
